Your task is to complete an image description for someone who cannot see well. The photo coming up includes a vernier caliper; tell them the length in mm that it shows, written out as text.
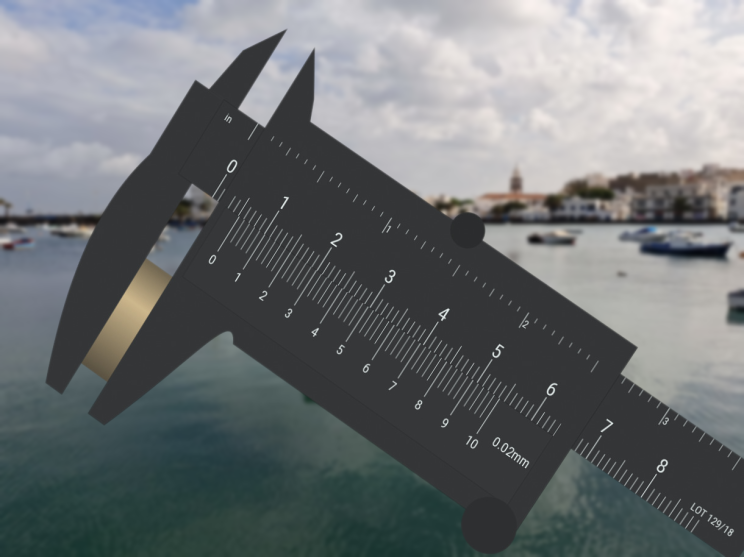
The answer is 5.2 mm
